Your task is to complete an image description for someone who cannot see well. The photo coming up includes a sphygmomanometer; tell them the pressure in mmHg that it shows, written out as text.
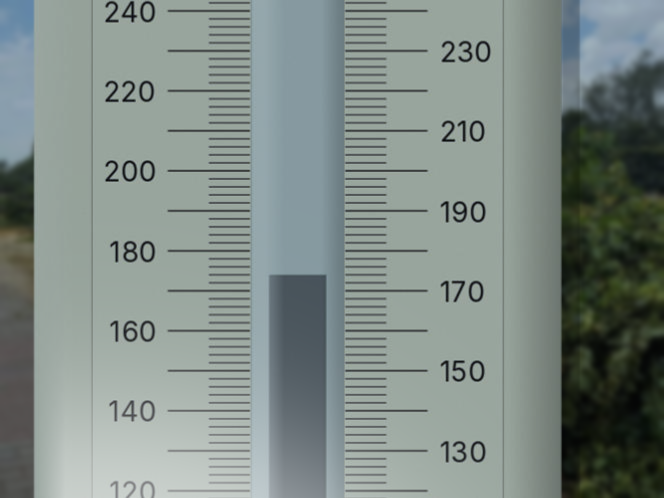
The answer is 174 mmHg
